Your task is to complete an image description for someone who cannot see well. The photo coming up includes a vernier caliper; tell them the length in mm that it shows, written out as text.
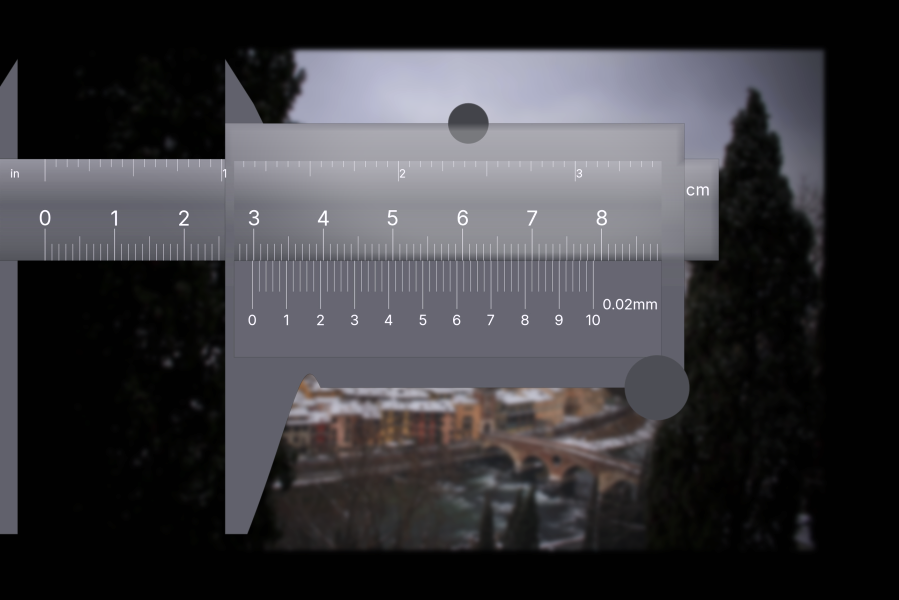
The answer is 29.8 mm
